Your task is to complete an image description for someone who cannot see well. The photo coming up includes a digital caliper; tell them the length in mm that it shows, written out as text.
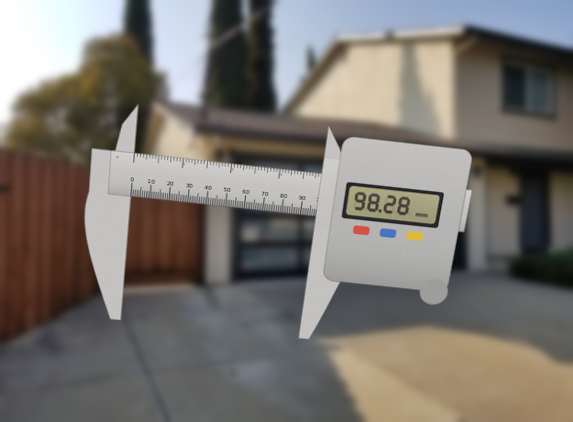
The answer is 98.28 mm
